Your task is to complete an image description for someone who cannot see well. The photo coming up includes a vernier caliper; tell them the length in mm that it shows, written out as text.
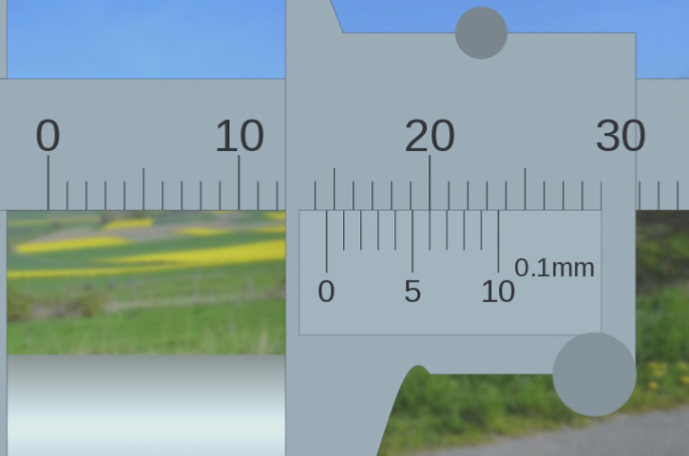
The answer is 14.6 mm
